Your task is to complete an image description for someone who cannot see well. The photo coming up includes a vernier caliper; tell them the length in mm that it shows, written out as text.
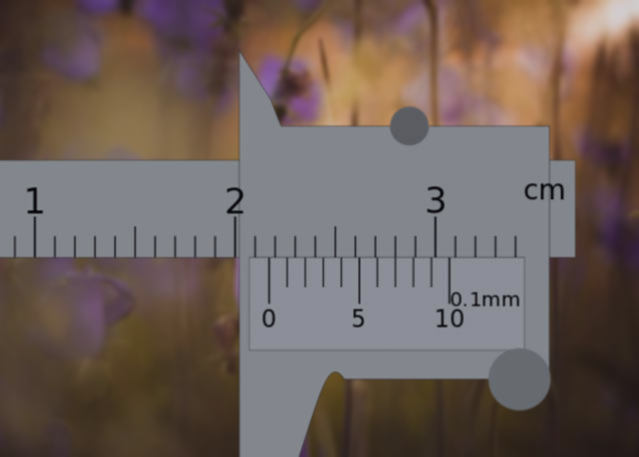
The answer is 21.7 mm
